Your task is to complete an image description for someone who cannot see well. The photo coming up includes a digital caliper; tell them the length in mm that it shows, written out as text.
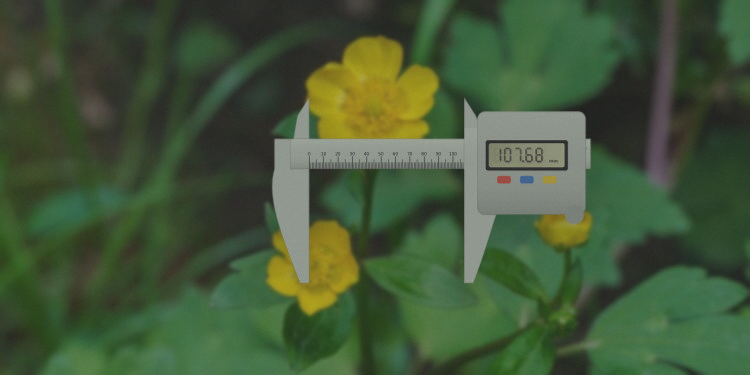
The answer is 107.68 mm
